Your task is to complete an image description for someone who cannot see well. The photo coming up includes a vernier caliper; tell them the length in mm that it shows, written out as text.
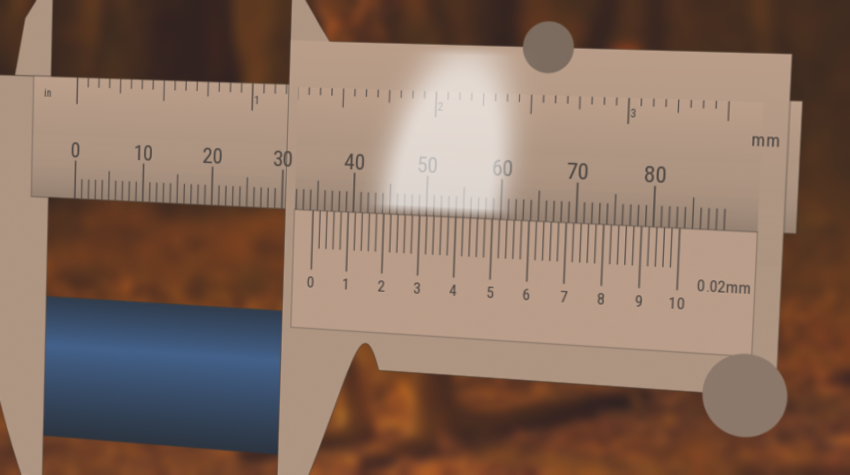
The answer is 34.4 mm
